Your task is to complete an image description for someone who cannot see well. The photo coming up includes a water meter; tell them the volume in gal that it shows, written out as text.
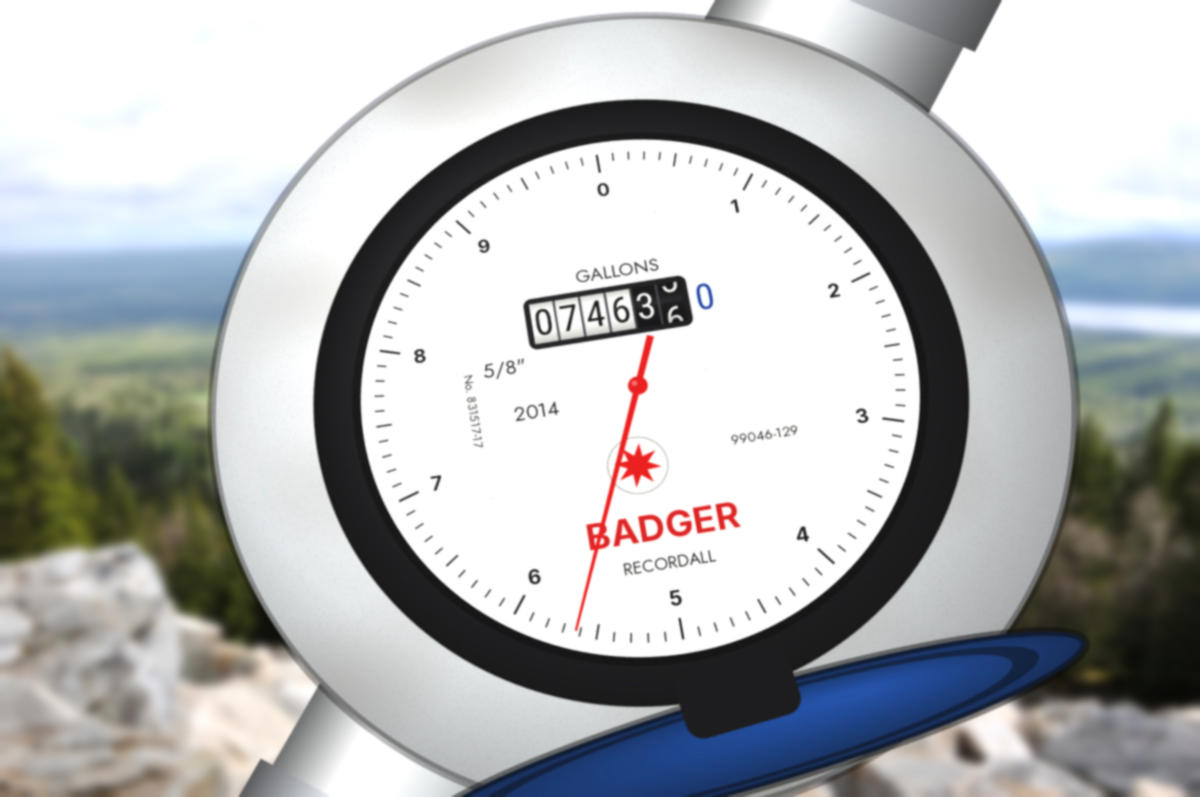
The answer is 746355.6 gal
